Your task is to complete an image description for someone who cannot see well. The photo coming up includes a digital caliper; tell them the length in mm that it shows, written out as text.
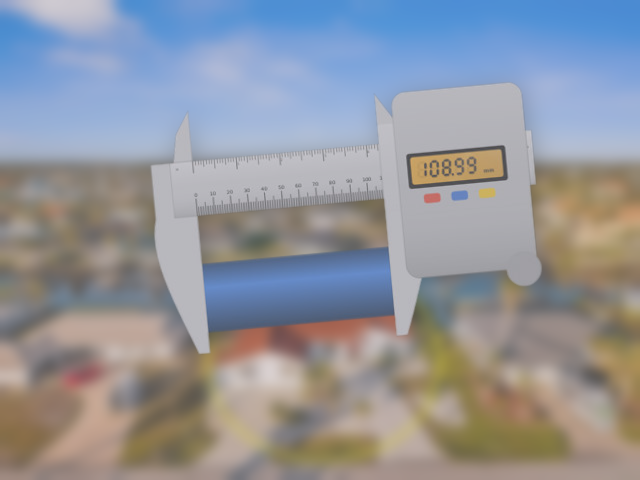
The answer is 108.99 mm
